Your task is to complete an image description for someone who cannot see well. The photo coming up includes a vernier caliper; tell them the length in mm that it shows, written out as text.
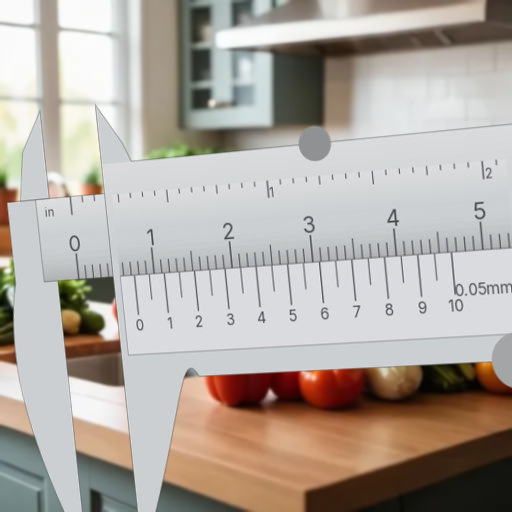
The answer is 7.4 mm
